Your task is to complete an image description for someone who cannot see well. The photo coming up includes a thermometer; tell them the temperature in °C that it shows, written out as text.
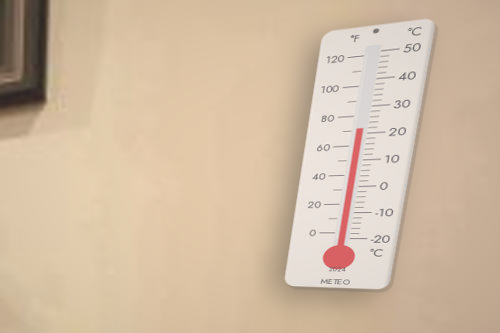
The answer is 22 °C
